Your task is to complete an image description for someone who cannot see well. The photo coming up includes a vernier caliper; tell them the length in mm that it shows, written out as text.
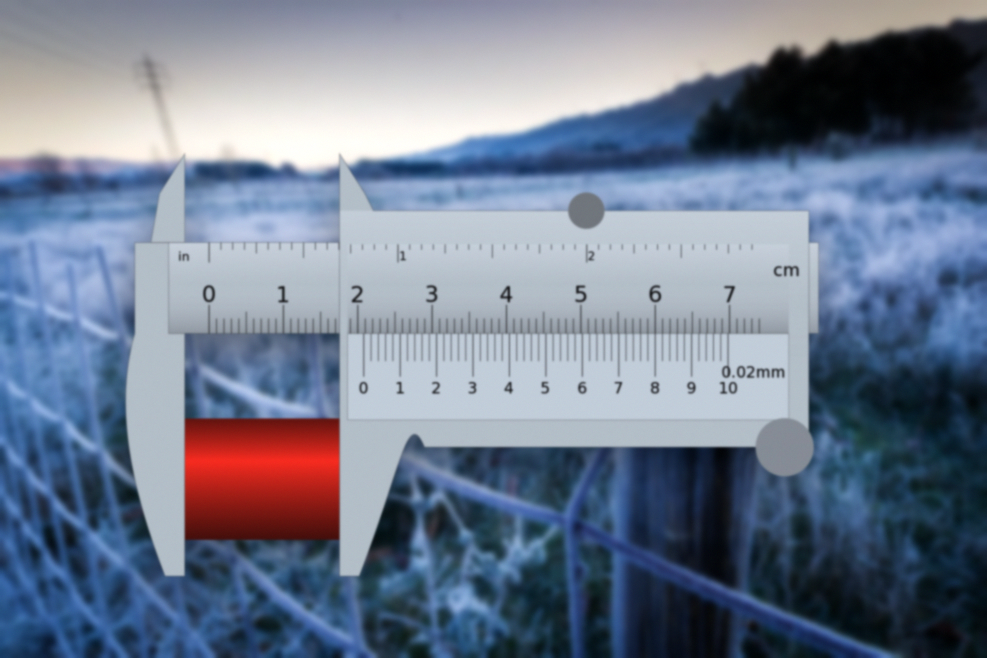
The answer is 20.8 mm
